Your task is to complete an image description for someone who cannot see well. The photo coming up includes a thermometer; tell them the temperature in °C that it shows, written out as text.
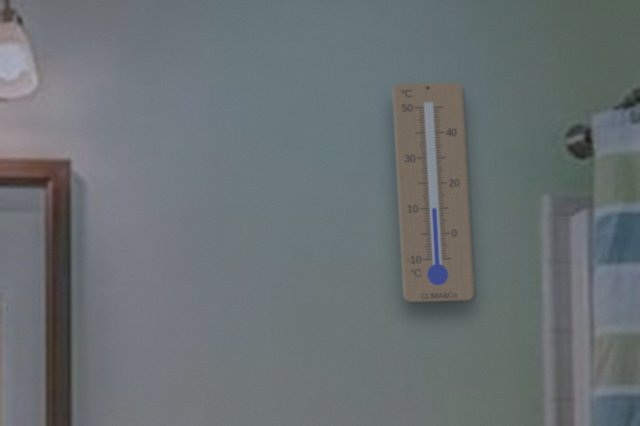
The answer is 10 °C
